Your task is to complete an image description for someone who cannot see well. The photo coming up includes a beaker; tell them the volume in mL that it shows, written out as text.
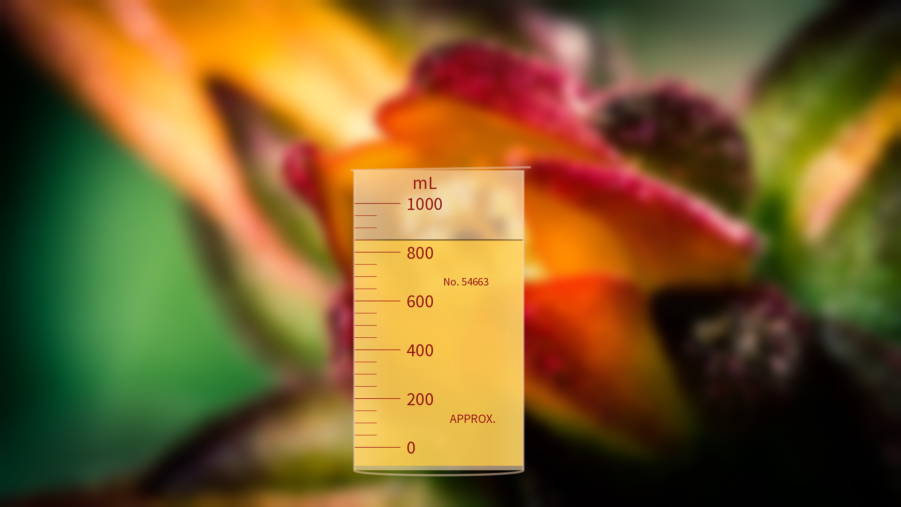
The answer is 850 mL
